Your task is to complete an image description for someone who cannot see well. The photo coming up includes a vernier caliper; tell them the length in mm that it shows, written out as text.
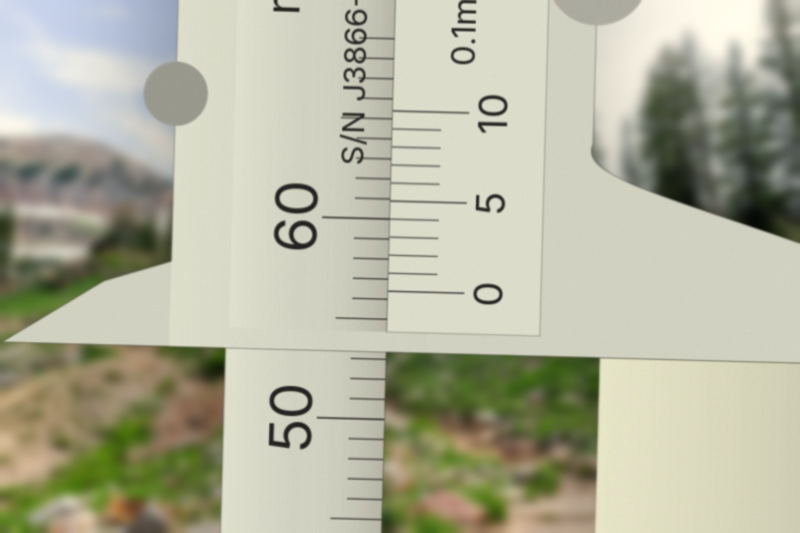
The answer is 56.4 mm
